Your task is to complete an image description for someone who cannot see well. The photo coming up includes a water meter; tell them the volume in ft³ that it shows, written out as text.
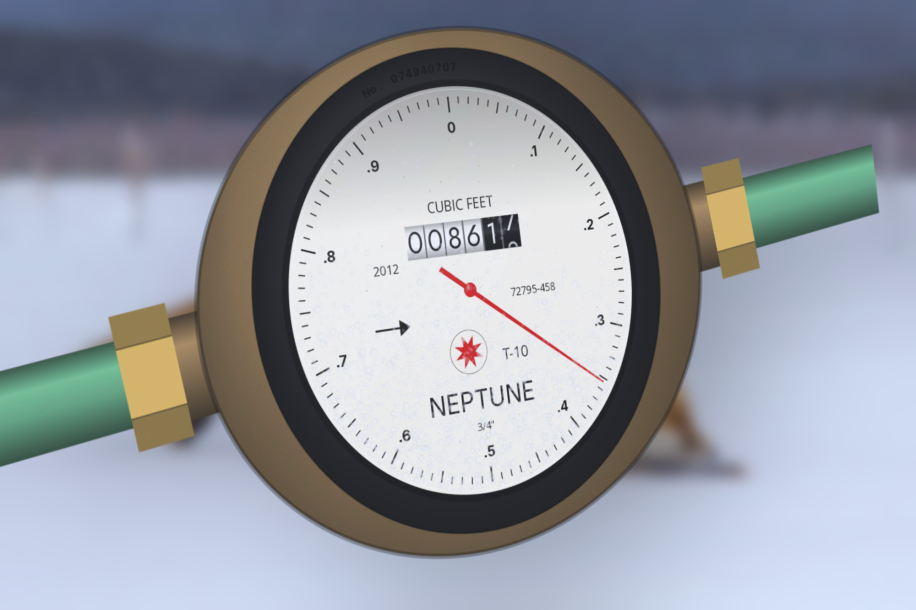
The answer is 8617.35 ft³
